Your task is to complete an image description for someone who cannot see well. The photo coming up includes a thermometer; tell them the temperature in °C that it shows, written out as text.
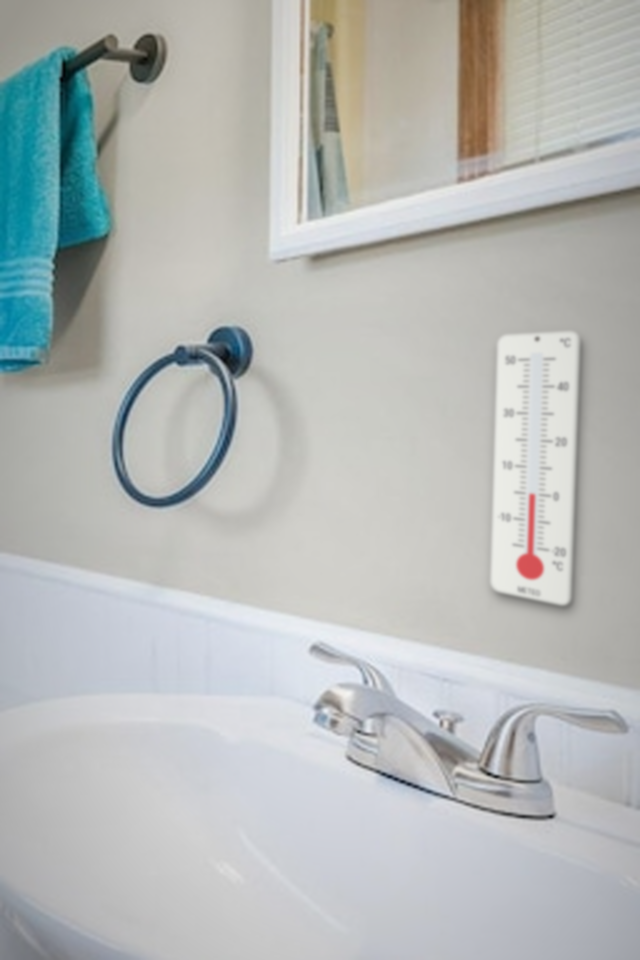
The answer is 0 °C
